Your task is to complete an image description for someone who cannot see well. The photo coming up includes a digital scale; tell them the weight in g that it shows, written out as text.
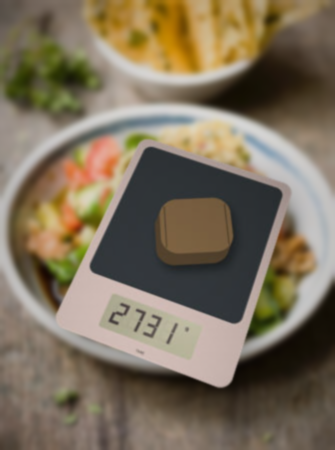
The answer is 2731 g
